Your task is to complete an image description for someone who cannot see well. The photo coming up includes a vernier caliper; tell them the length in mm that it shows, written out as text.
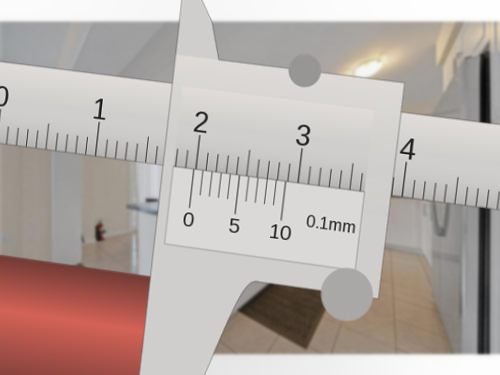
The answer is 19.8 mm
